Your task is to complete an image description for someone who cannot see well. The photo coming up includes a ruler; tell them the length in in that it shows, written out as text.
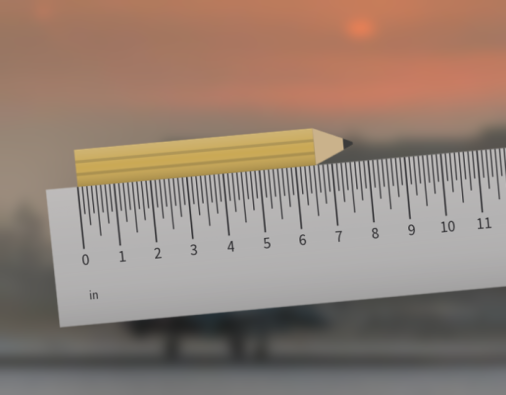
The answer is 7.625 in
